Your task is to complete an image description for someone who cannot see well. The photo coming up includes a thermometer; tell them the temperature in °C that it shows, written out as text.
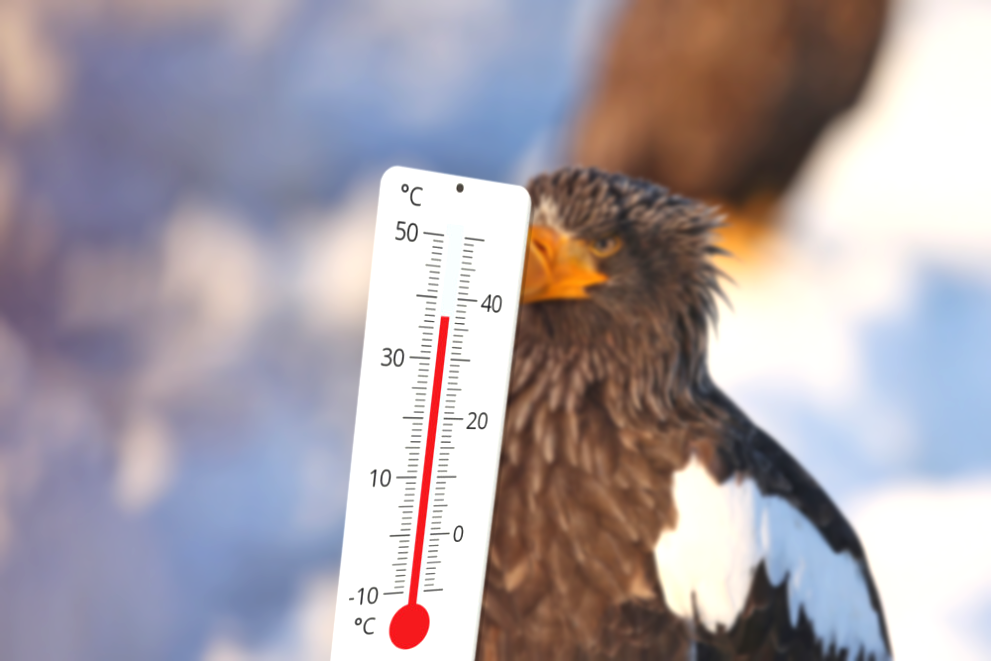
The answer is 37 °C
